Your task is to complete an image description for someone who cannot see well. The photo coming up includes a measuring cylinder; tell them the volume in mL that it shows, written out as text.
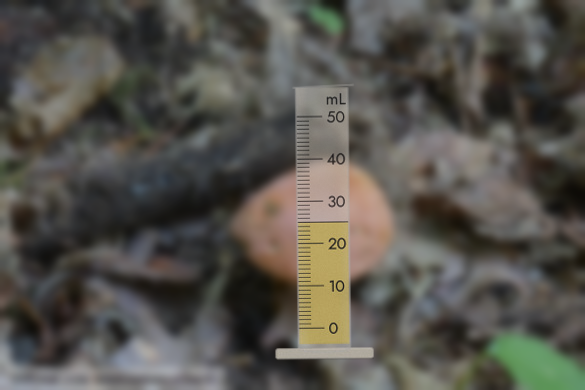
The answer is 25 mL
